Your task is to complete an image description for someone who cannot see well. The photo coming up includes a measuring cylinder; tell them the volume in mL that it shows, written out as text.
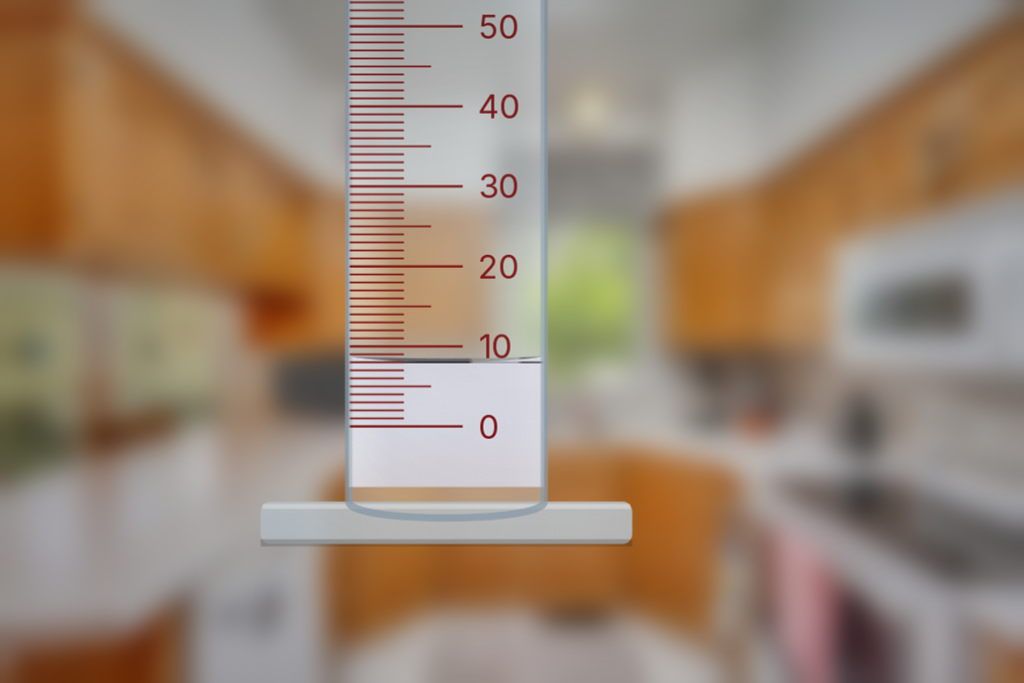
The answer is 8 mL
